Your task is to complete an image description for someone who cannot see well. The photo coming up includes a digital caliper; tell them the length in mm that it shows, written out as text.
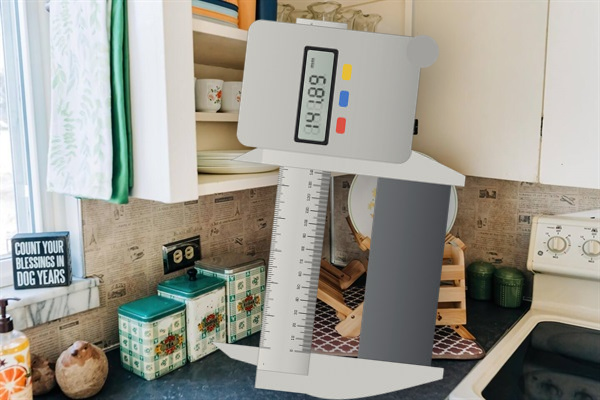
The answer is 141.89 mm
